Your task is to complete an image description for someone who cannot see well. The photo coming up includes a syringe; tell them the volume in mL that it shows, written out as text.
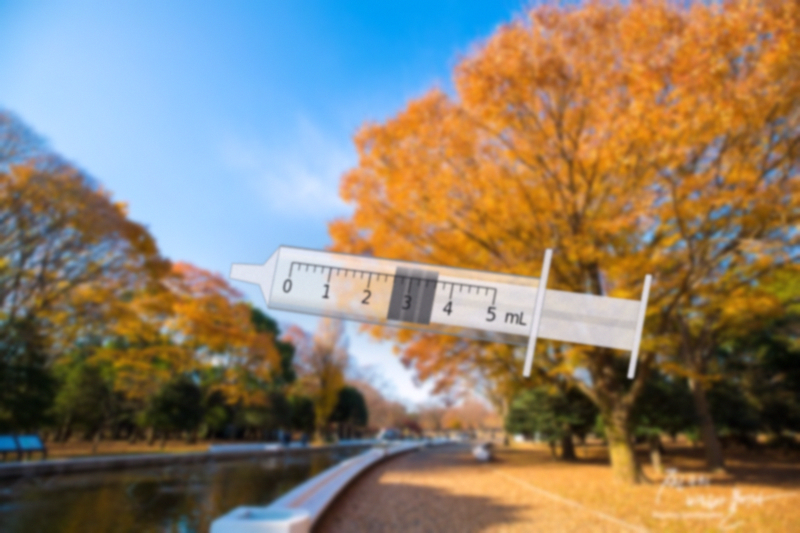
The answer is 2.6 mL
